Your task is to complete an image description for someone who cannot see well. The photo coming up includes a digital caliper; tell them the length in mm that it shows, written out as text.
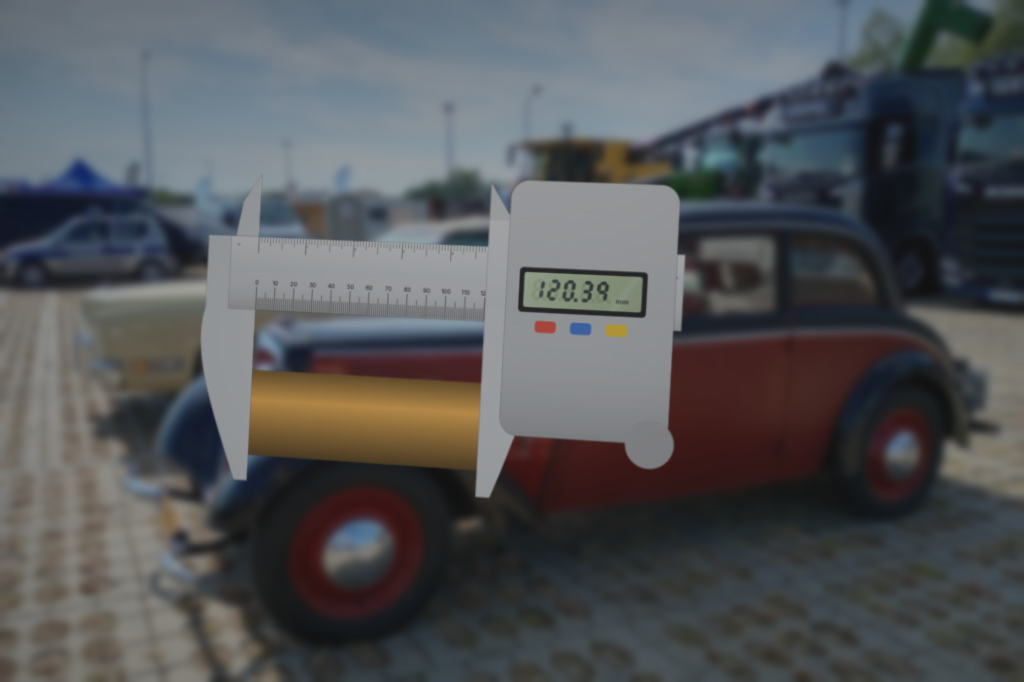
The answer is 120.39 mm
